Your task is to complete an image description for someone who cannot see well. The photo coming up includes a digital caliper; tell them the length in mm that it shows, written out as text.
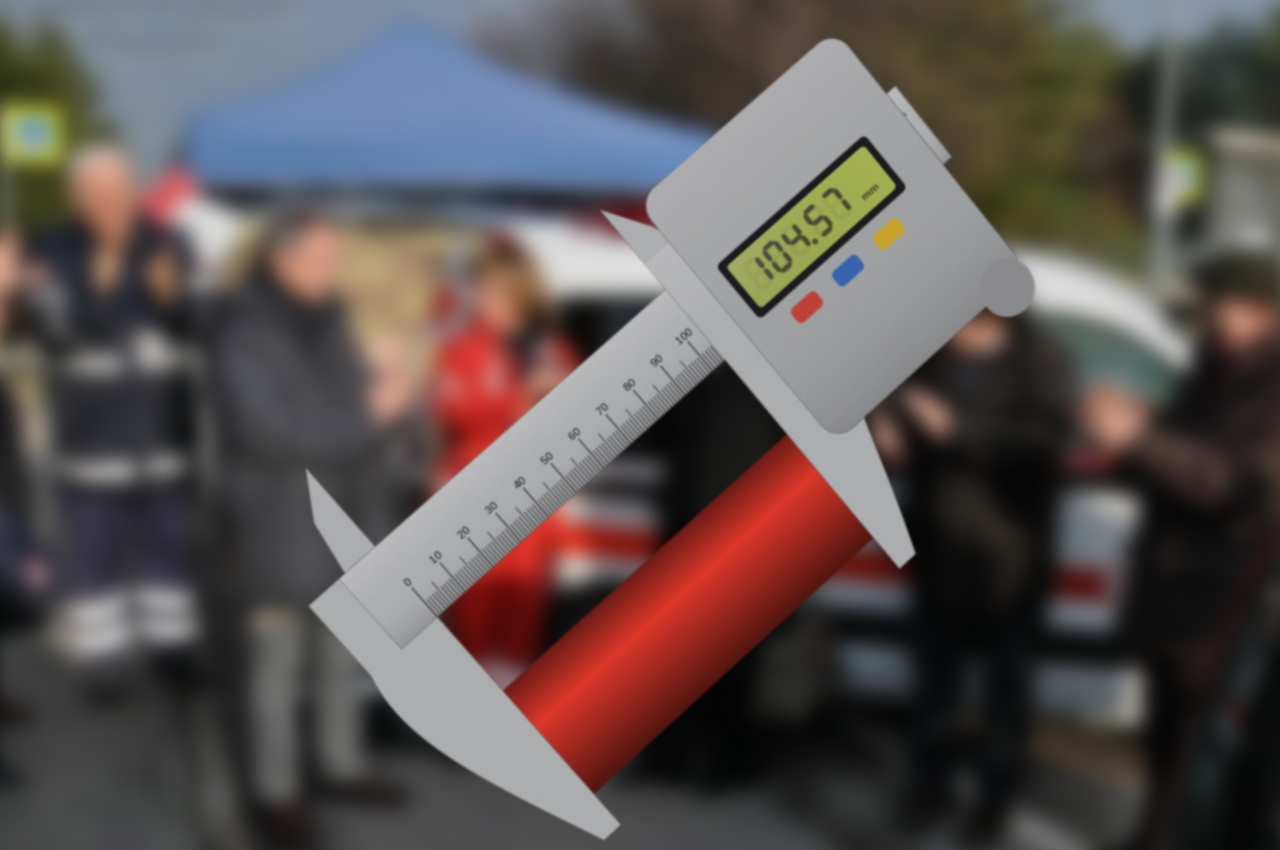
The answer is 104.57 mm
